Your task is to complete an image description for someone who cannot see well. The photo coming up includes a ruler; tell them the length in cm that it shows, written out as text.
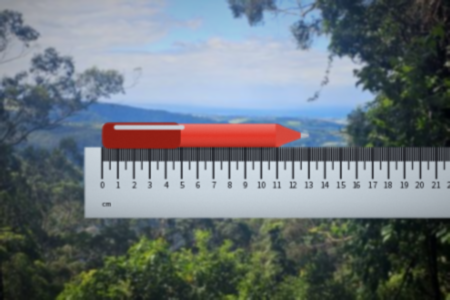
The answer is 13 cm
